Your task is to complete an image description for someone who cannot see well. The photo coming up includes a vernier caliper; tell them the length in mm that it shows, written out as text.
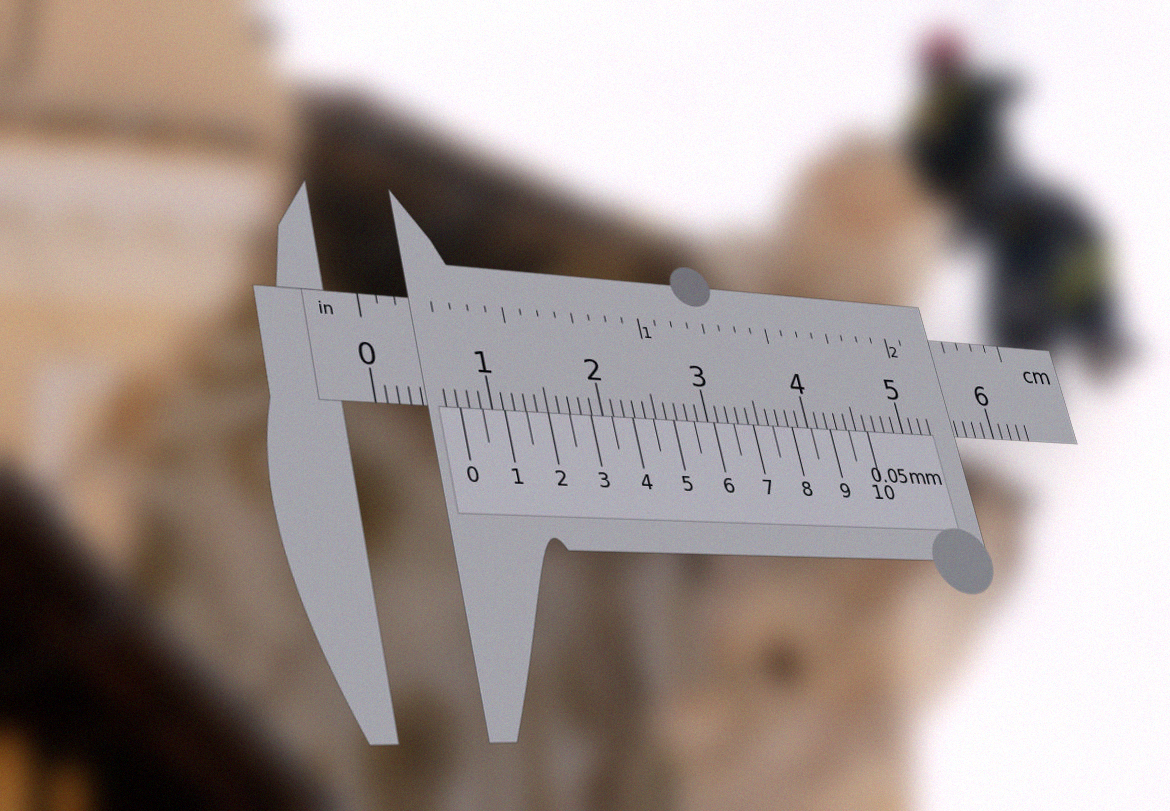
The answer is 7.2 mm
